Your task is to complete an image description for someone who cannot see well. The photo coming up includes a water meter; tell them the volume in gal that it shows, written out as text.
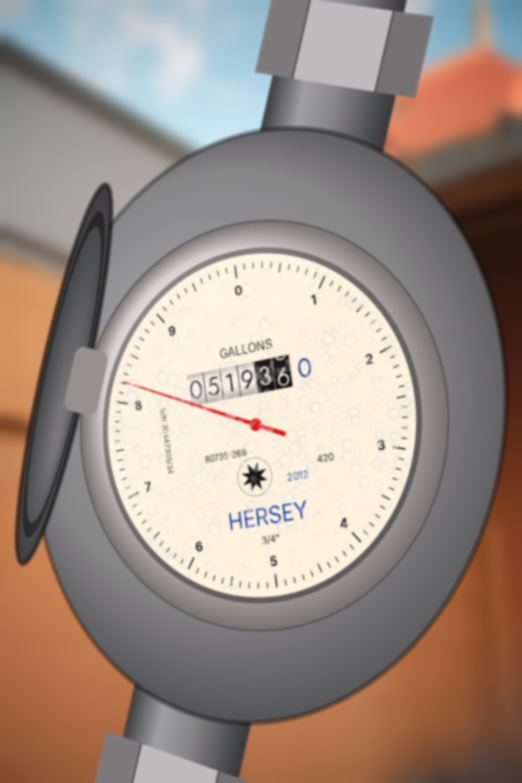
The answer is 519358.2 gal
